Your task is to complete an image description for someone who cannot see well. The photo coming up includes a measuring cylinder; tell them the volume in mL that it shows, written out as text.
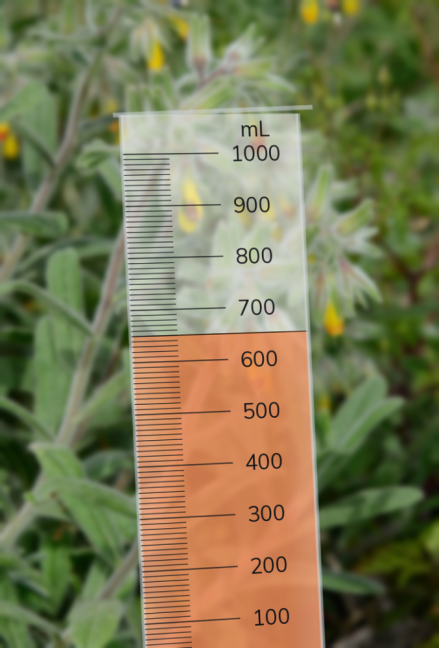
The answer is 650 mL
